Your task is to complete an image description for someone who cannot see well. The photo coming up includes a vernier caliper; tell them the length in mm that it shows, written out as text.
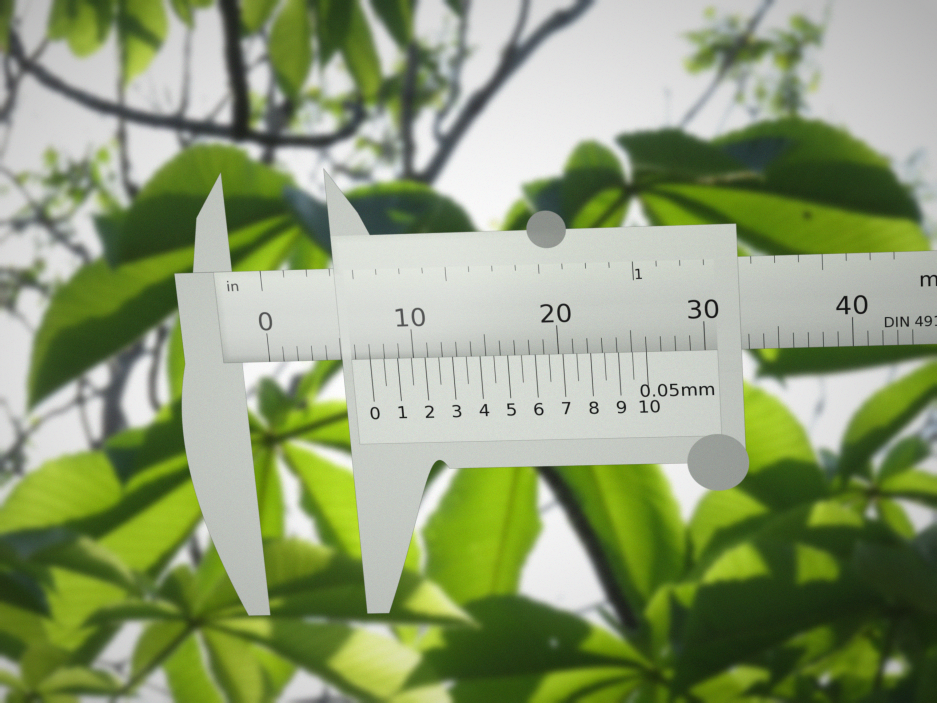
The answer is 7.0 mm
